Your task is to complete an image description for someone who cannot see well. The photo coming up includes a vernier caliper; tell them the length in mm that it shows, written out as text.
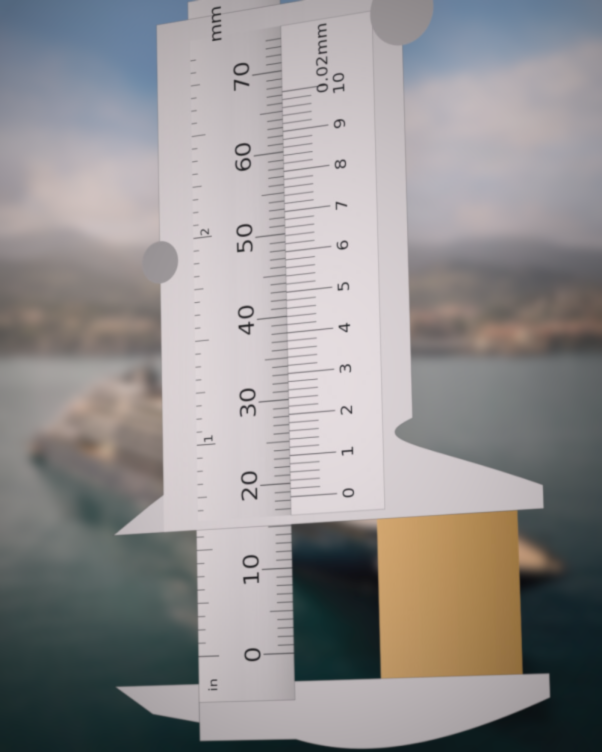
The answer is 18.4 mm
